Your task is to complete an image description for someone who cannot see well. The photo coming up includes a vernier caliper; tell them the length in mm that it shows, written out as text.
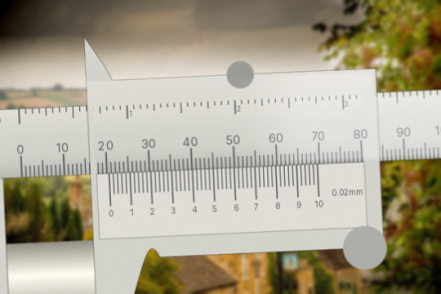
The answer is 20.5 mm
